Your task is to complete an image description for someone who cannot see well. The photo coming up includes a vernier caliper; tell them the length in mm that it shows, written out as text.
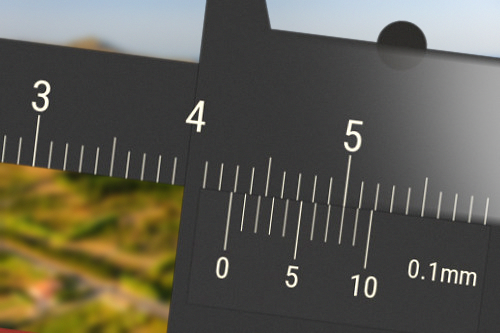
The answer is 42.8 mm
